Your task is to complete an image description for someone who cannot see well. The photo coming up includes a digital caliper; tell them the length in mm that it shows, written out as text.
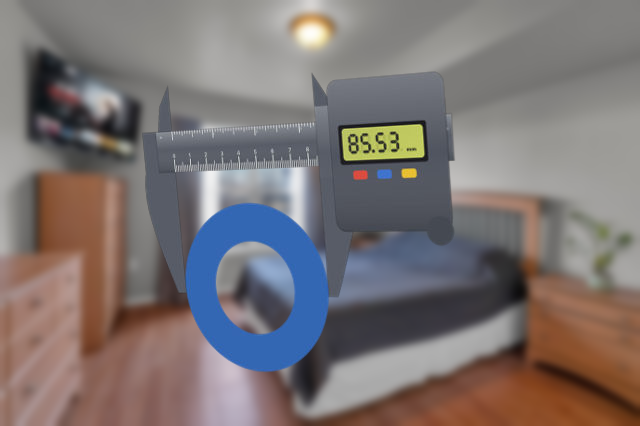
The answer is 85.53 mm
